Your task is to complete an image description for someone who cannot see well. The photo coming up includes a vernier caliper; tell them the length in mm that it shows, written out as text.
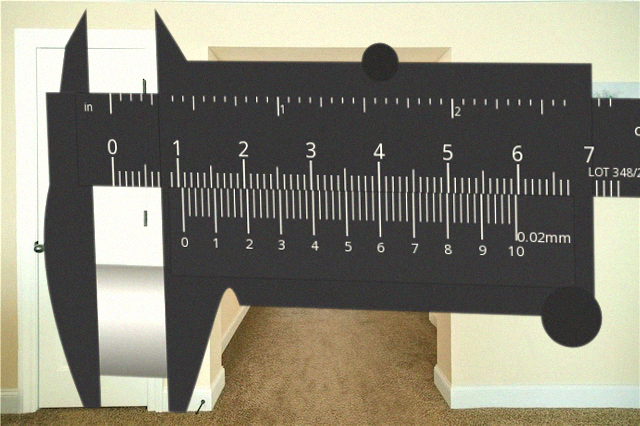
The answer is 10.6 mm
